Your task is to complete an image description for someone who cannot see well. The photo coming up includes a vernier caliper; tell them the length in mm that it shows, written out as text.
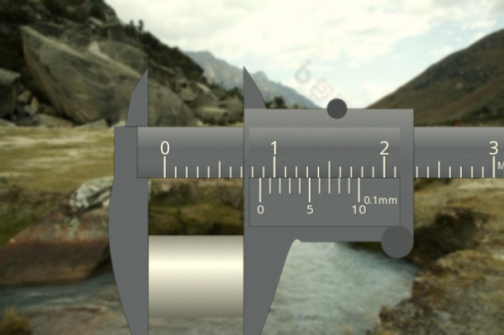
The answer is 8.7 mm
